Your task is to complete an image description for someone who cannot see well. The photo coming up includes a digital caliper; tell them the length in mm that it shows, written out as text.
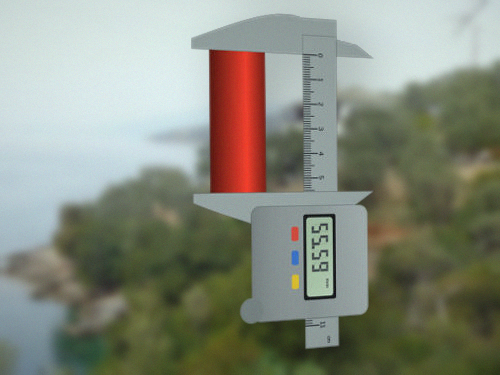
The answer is 55.59 mm
